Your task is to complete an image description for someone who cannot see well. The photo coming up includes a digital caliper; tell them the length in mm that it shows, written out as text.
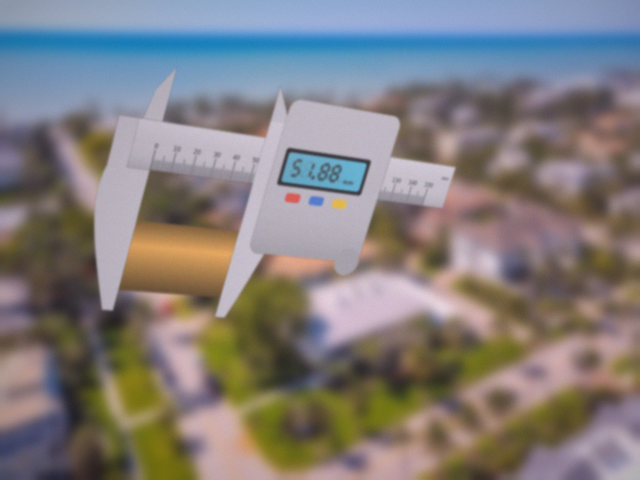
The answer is 51.88 mm
